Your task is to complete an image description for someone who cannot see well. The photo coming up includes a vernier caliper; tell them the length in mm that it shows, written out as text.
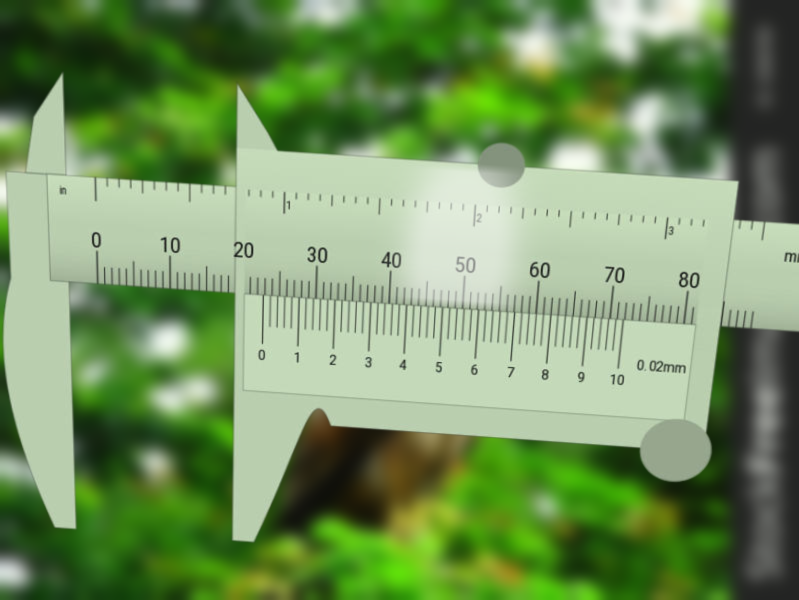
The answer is 22.8 mm
